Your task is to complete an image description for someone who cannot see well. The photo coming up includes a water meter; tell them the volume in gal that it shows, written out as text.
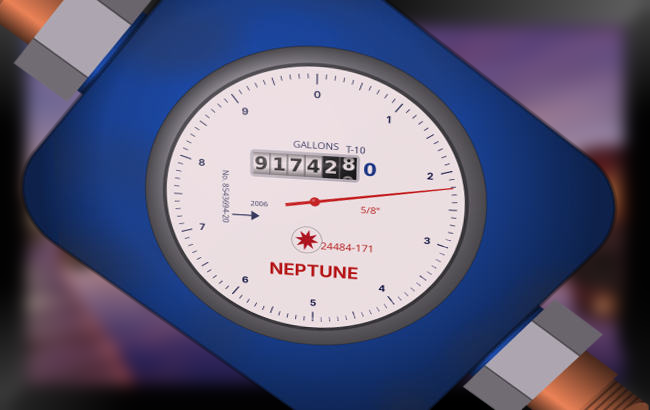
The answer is 9174282.2 gal
